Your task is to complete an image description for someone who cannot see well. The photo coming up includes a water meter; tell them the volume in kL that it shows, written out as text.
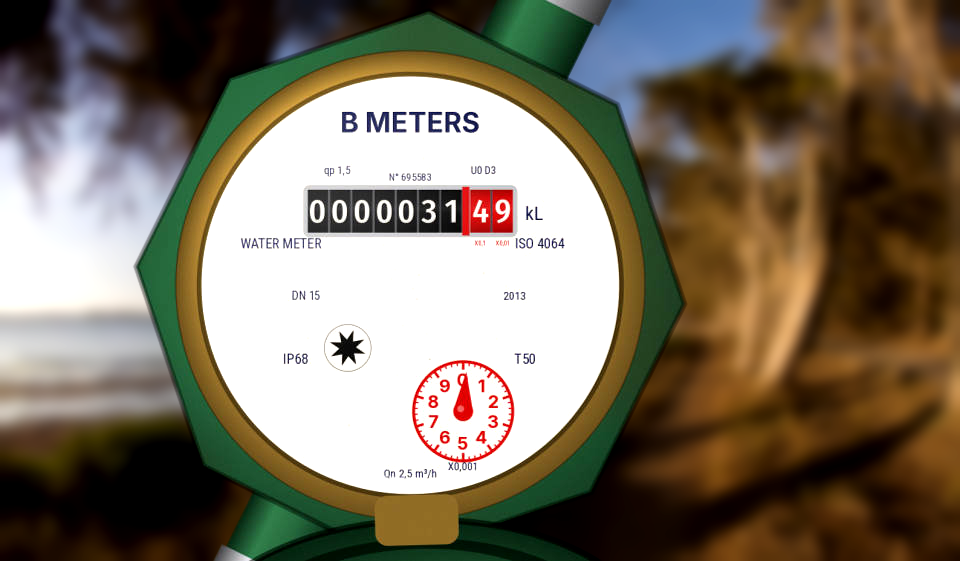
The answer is 31.490 kL
